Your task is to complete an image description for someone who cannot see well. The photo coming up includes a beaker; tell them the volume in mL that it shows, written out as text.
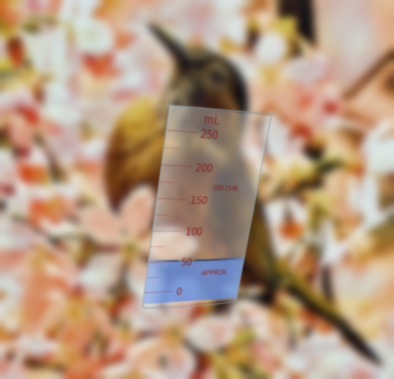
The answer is 50 mL
